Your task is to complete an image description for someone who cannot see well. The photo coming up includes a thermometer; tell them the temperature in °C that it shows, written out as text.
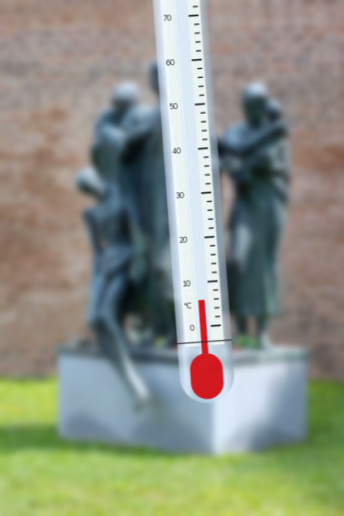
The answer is 6 °C
